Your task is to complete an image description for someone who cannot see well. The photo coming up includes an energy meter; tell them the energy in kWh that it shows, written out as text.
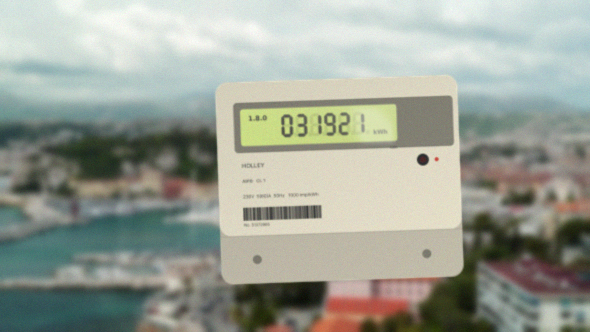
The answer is 31921 kWh
